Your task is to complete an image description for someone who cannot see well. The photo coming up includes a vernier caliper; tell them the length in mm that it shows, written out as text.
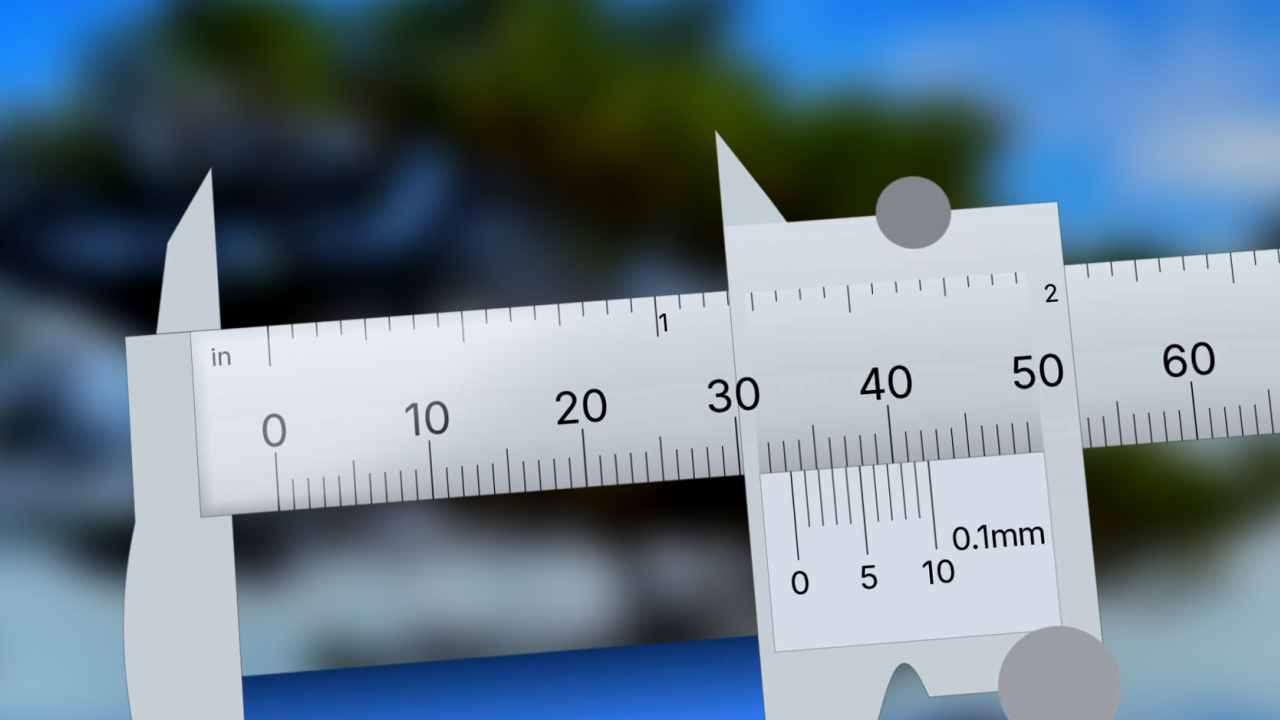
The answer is 33.3 mm
